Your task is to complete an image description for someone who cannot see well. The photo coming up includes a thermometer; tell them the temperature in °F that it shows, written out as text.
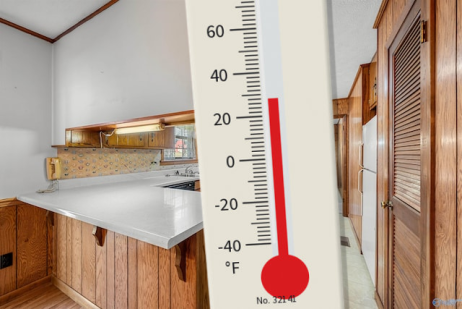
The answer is 28 °F
